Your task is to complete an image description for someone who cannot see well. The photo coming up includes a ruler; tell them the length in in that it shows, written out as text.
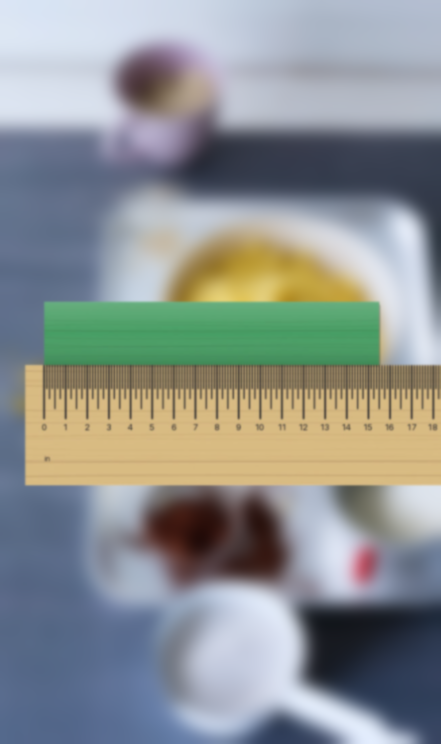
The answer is 15.5 in
